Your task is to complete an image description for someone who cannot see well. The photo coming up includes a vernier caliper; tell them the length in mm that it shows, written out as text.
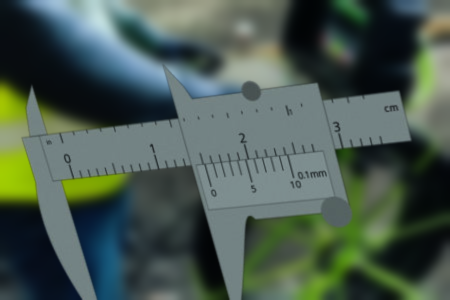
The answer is 15.2 mm
